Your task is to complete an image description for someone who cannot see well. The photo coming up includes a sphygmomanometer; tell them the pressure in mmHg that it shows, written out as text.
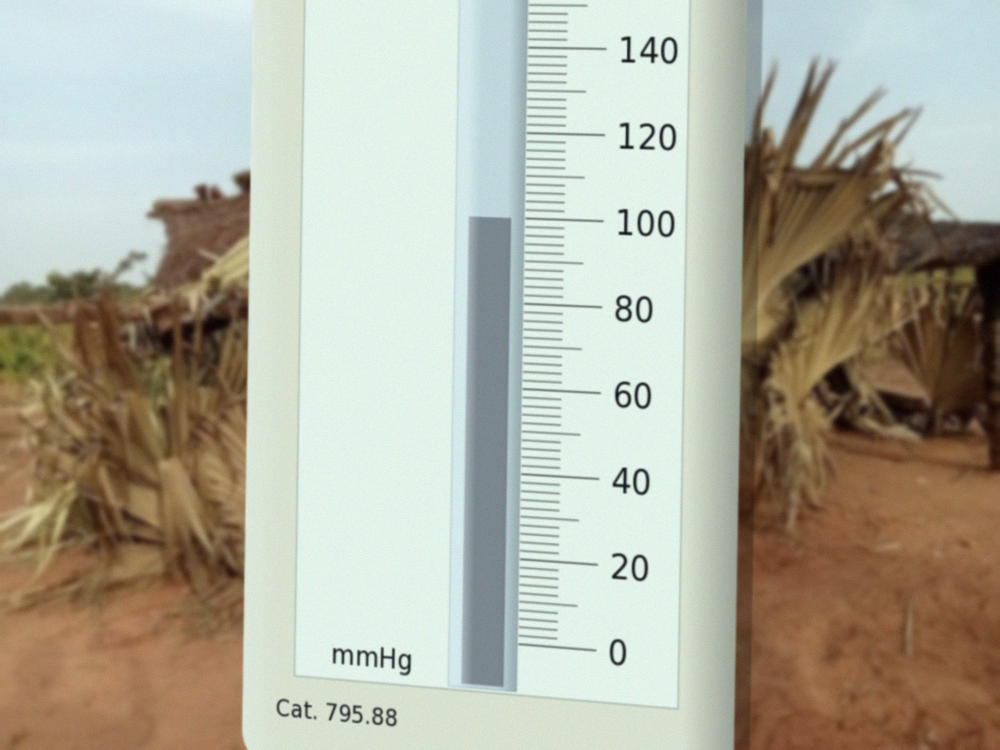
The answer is 100 mmHg
